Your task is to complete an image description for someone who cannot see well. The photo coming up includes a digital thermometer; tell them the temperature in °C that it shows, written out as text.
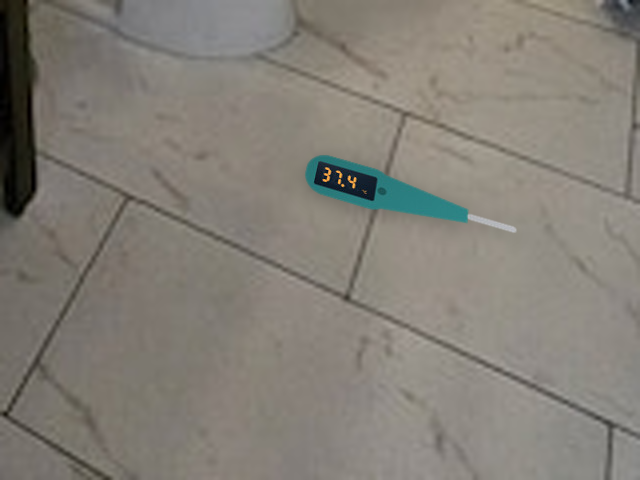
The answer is 37.4 °C
